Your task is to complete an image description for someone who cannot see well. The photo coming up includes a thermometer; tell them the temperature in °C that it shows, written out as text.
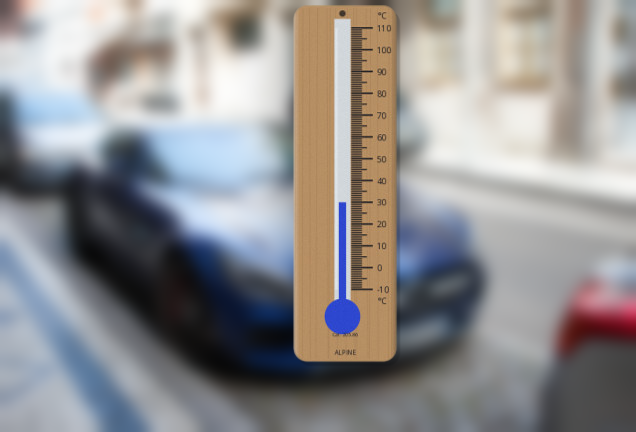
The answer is 30 °C
